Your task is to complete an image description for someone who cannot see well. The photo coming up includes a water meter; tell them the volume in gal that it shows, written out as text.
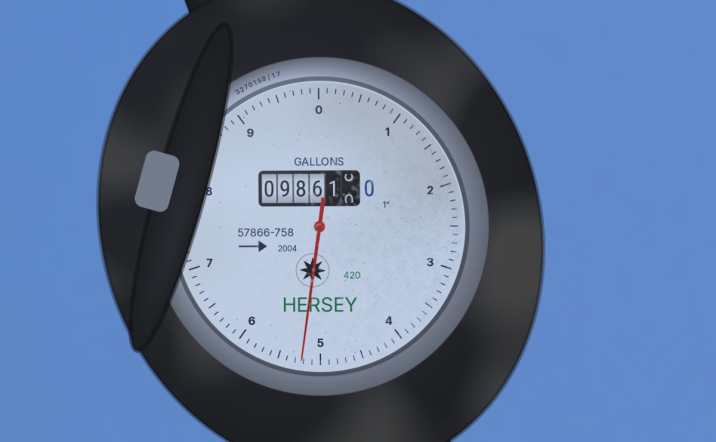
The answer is 986185.2 gal
